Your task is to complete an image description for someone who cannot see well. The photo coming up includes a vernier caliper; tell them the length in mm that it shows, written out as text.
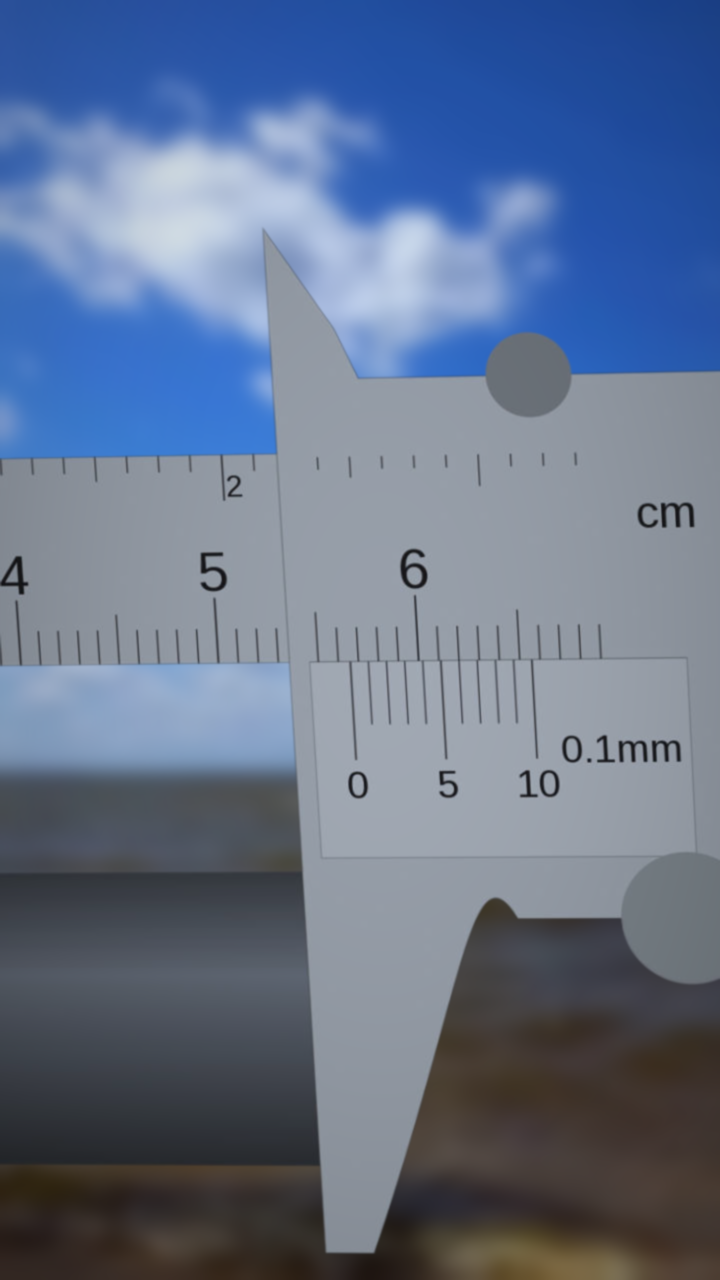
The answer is 56.6 mm
